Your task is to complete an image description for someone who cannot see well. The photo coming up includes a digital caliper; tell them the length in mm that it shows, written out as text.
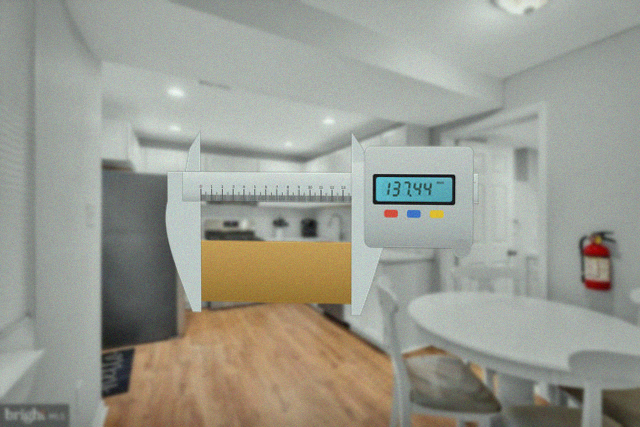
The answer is 137.44 mm
